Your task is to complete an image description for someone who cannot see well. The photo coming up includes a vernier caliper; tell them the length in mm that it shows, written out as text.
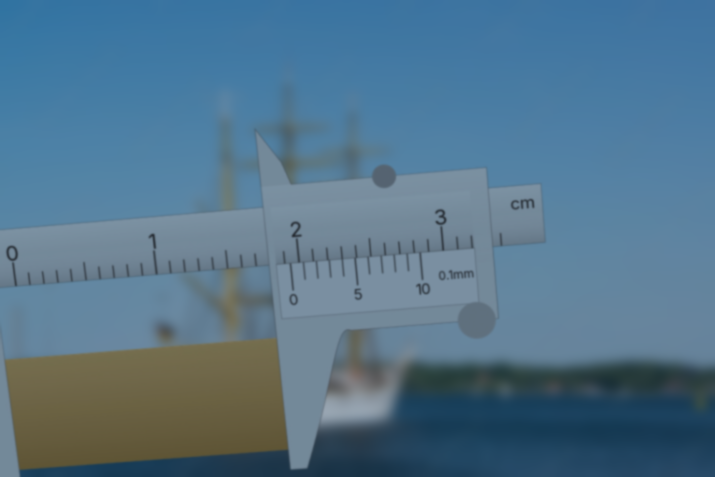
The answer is 19.4 mm
